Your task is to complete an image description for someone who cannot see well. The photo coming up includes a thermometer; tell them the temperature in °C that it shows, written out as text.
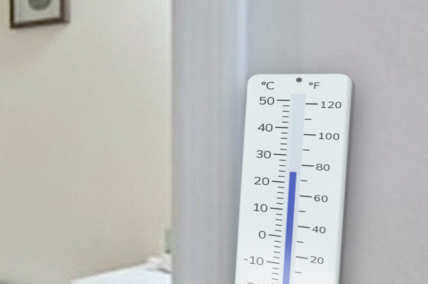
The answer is 24 °C
